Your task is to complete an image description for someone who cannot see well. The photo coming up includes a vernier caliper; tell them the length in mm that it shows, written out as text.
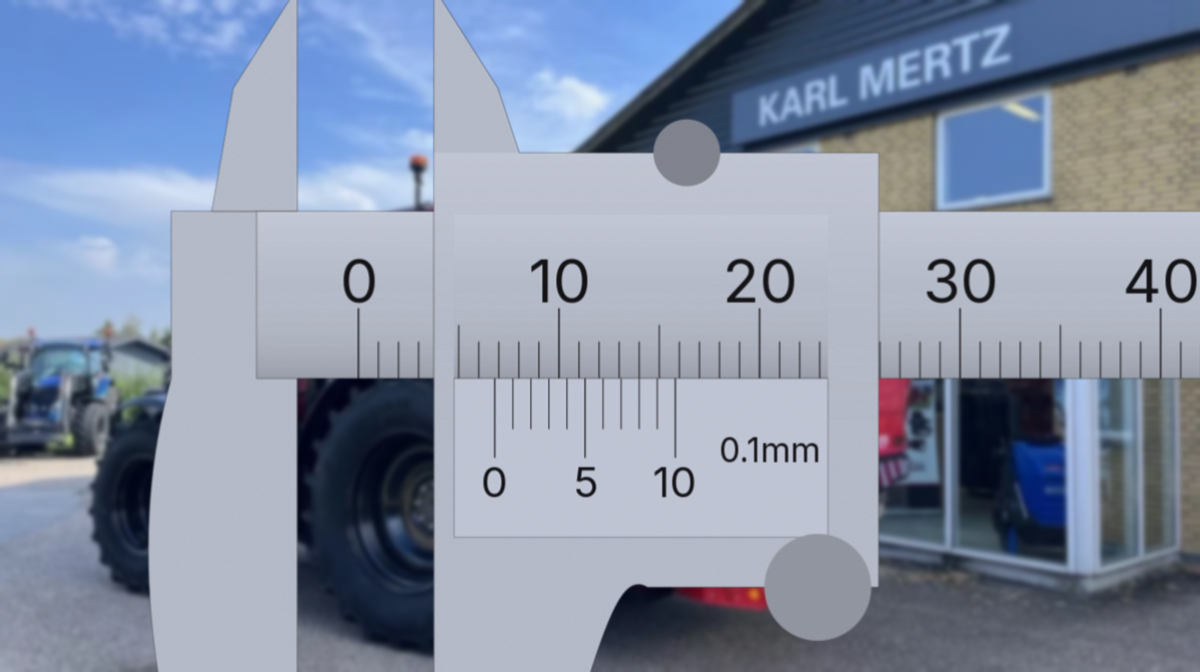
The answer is 6.8 mm
